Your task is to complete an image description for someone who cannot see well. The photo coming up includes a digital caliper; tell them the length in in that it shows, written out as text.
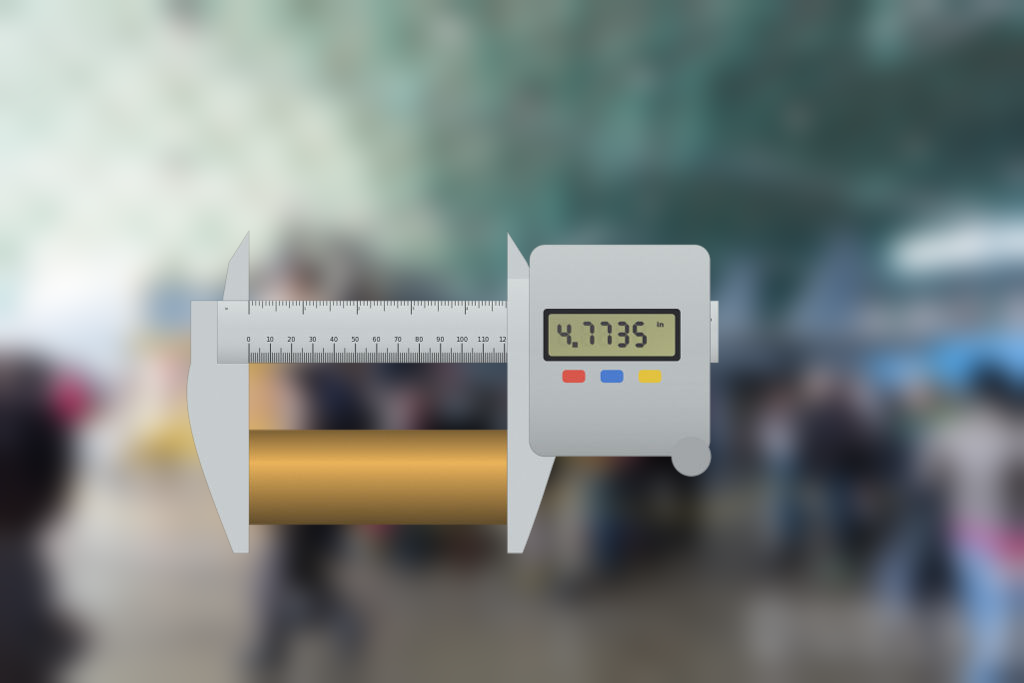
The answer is 4.7735 in
